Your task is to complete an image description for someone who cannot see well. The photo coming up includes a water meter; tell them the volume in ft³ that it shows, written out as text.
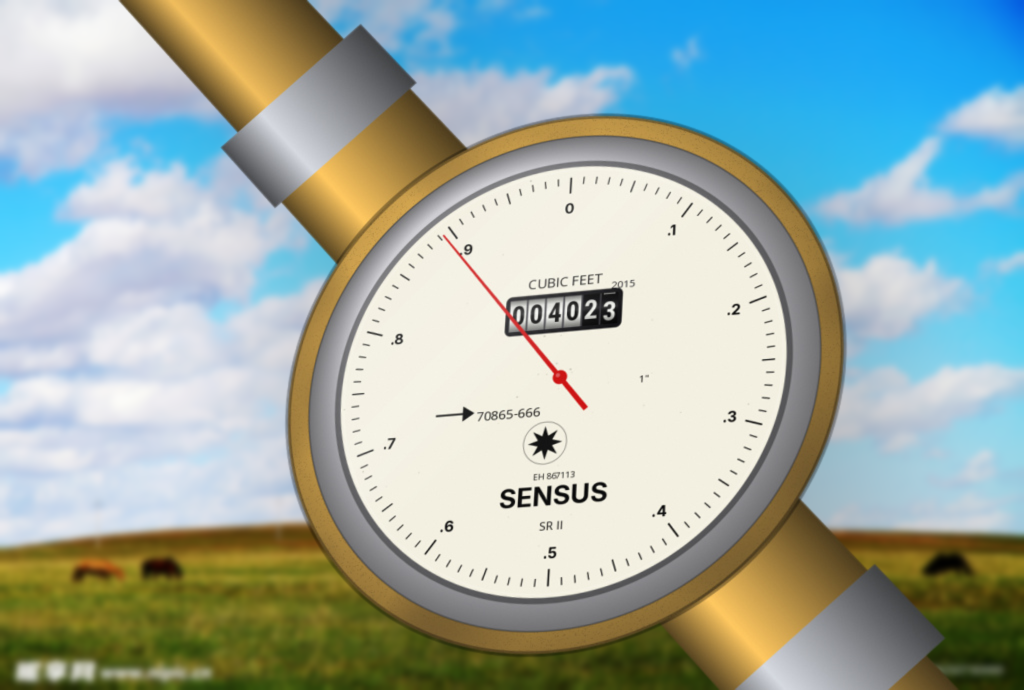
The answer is 4022.89 ft³
